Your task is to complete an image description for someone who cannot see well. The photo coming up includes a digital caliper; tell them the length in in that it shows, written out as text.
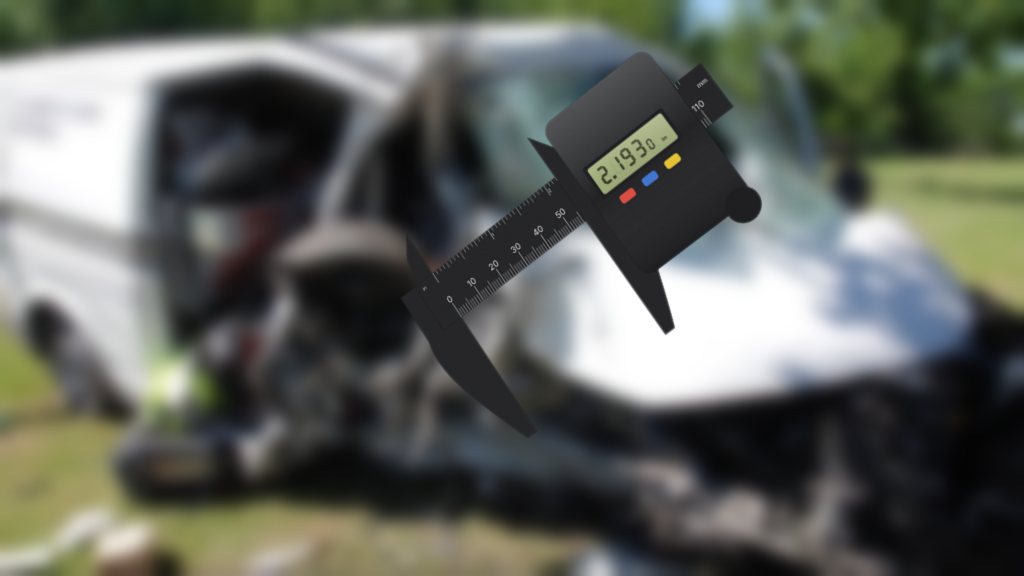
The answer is 2.1930 in
